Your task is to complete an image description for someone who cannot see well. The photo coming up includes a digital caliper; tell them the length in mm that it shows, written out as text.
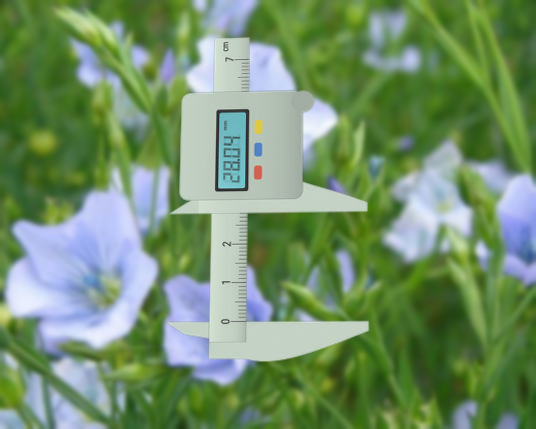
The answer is 28.04 mm
